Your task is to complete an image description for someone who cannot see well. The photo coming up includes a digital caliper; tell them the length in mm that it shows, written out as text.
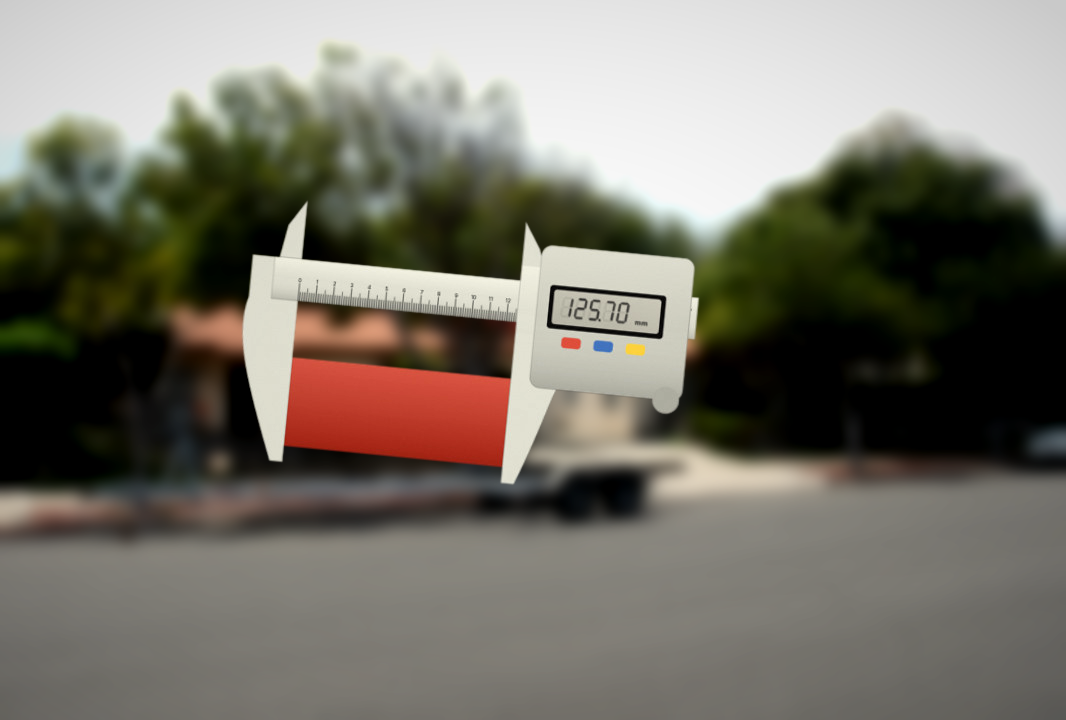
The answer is 125.70 mm
